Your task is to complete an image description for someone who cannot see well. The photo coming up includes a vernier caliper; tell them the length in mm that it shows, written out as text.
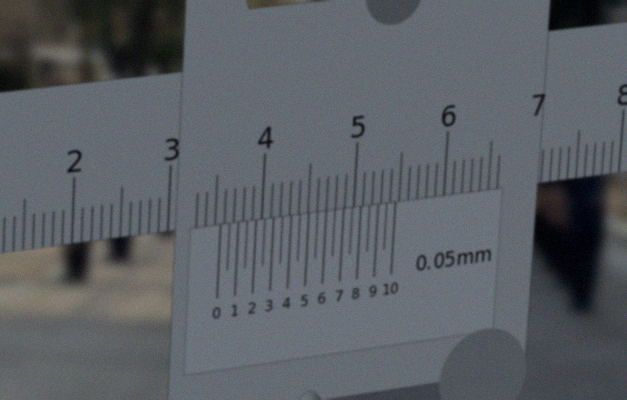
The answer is 35.6 mm
